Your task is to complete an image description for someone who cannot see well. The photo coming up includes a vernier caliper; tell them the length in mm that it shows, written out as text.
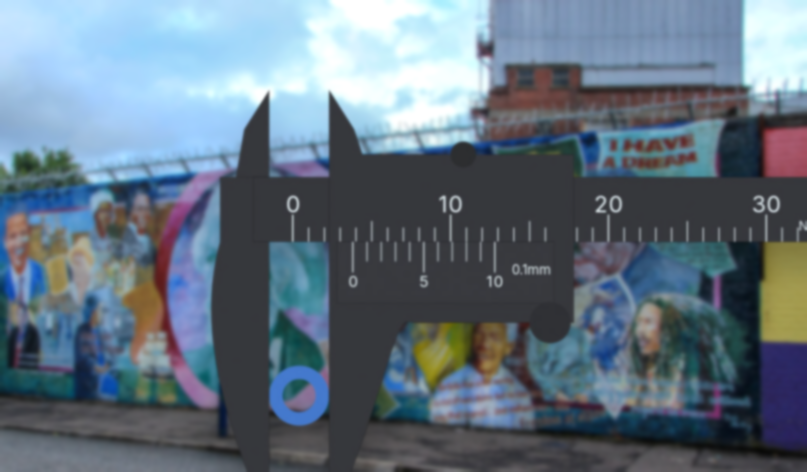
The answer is 3.8 mm
